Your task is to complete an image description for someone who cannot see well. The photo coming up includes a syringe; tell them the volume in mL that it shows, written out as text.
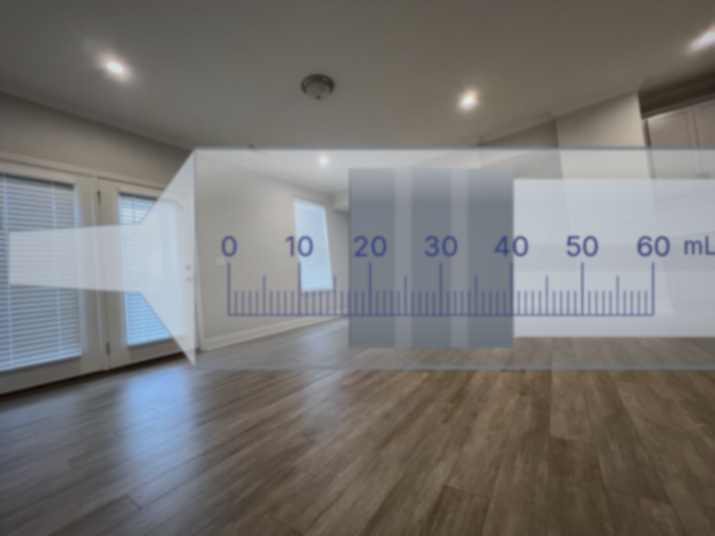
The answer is 17 mL
